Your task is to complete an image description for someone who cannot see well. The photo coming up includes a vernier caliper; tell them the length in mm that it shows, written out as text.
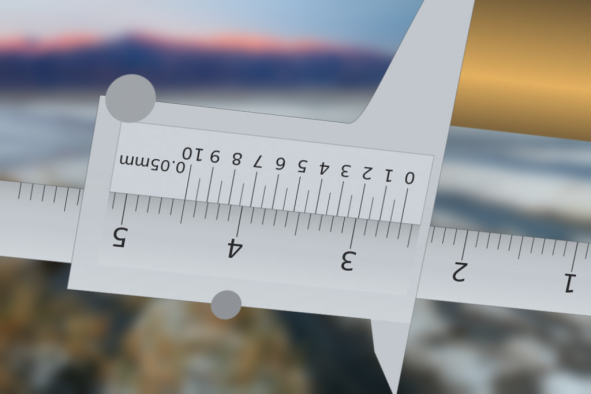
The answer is 26.0 mm
